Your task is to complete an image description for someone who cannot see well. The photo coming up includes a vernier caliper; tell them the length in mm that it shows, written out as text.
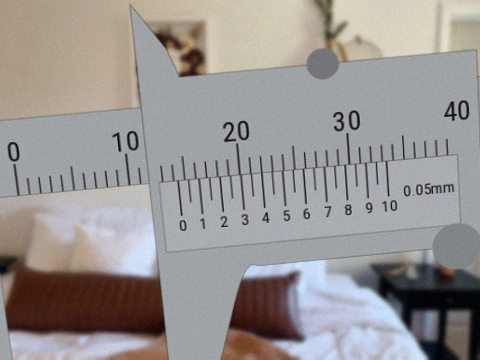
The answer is 14.4 mm
